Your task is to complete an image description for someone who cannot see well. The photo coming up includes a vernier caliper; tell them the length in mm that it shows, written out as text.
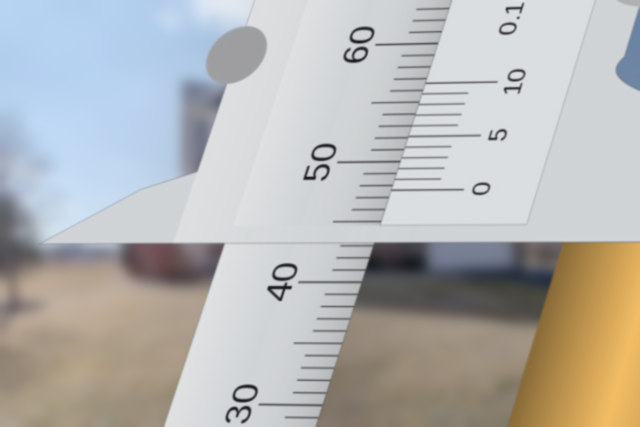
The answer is 47.6 mm
